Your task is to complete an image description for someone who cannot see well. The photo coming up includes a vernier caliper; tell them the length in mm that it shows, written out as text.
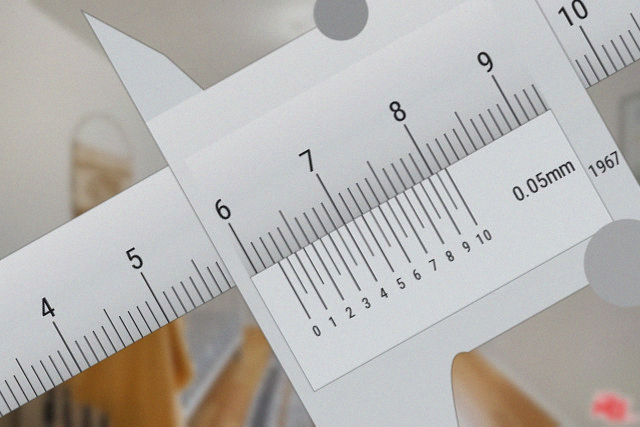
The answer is 62.4 mm
